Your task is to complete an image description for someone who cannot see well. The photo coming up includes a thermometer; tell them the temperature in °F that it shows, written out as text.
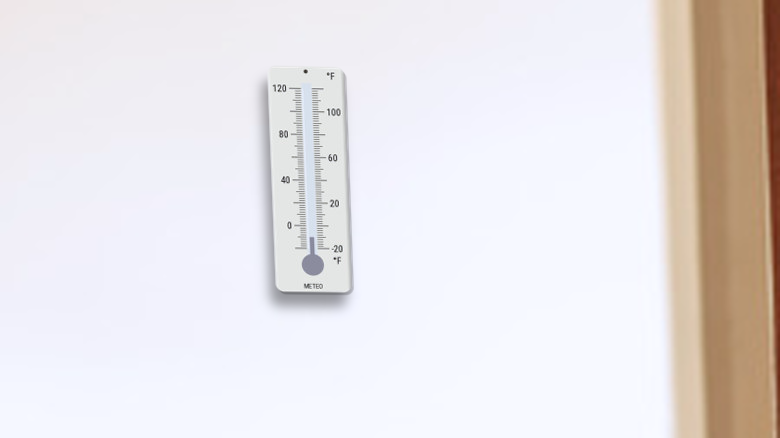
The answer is -10 °F
